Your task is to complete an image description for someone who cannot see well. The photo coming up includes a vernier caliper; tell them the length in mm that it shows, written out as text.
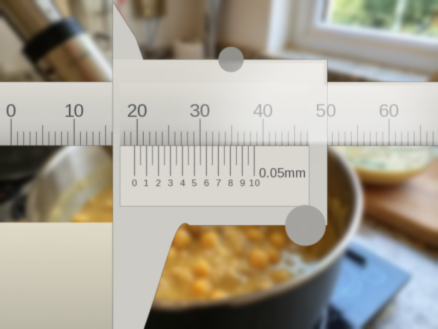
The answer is 19.6 mm
